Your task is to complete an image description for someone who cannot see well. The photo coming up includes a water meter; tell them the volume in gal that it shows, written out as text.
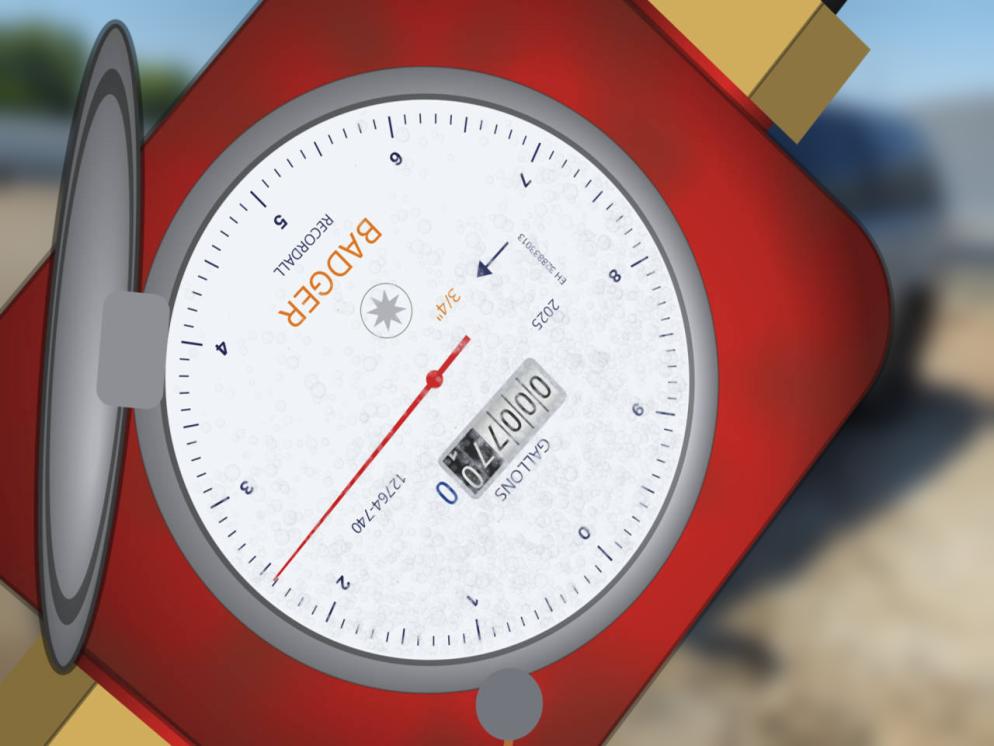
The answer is 7702.4 gal
